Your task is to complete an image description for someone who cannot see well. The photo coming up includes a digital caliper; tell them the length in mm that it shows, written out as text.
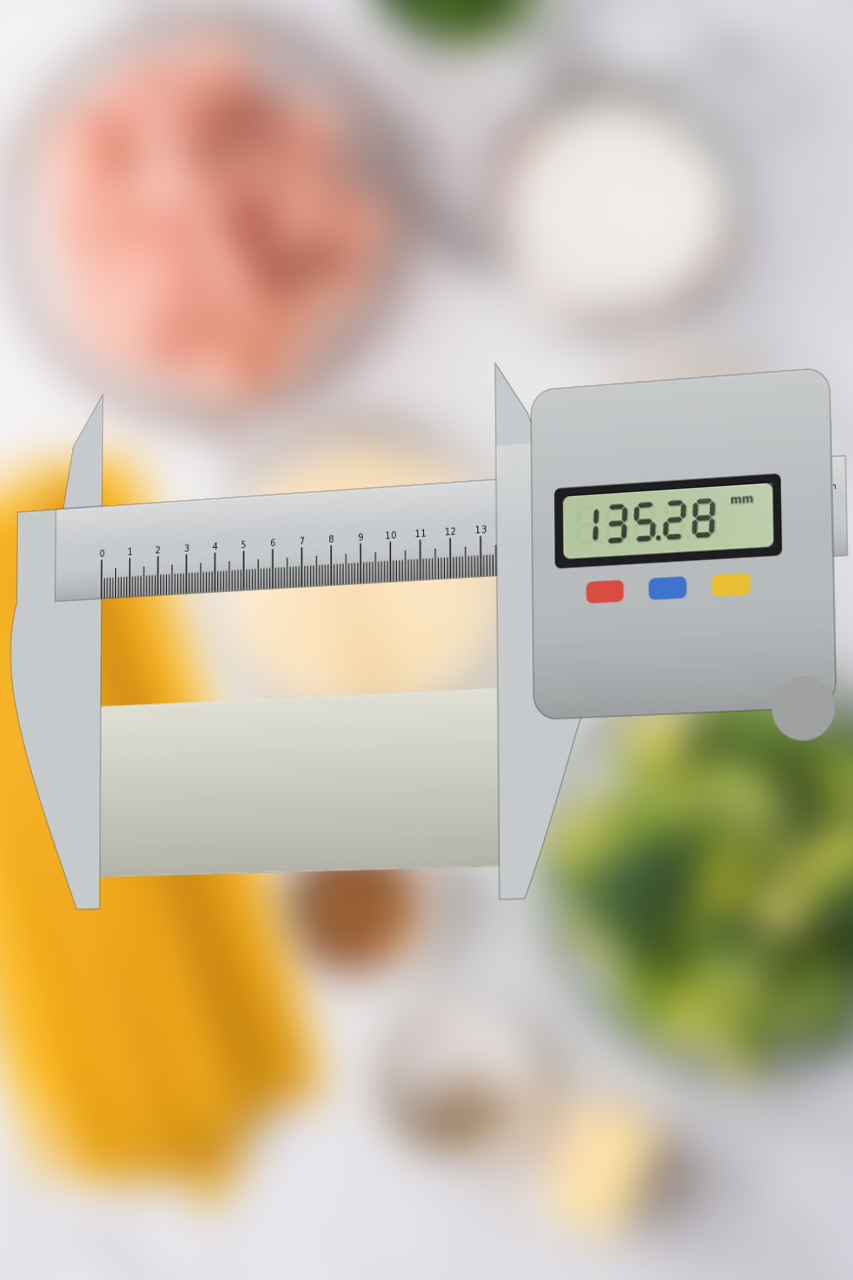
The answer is 135.28 mm
